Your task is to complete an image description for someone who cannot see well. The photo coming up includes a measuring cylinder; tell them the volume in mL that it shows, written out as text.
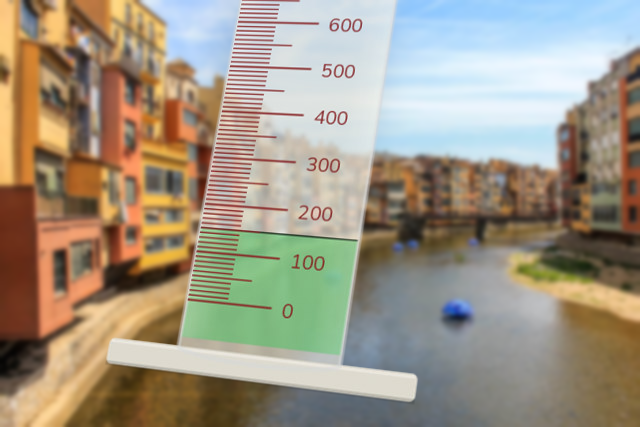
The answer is 150 mL
